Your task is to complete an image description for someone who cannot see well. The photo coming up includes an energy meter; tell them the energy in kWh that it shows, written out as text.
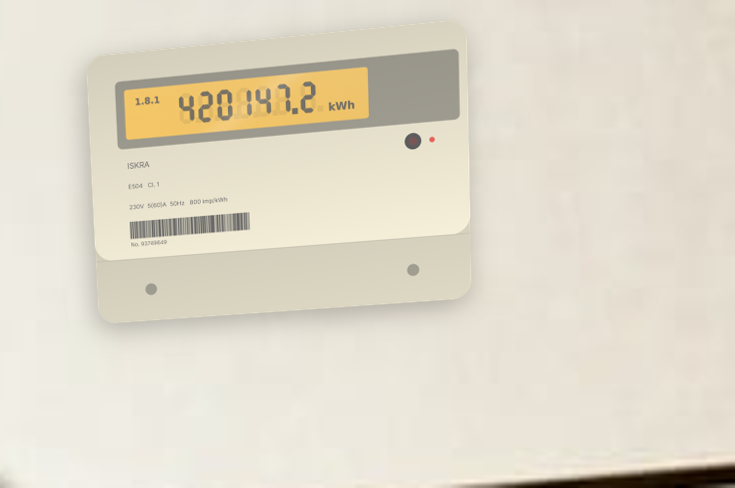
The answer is 420147.2 kWh
